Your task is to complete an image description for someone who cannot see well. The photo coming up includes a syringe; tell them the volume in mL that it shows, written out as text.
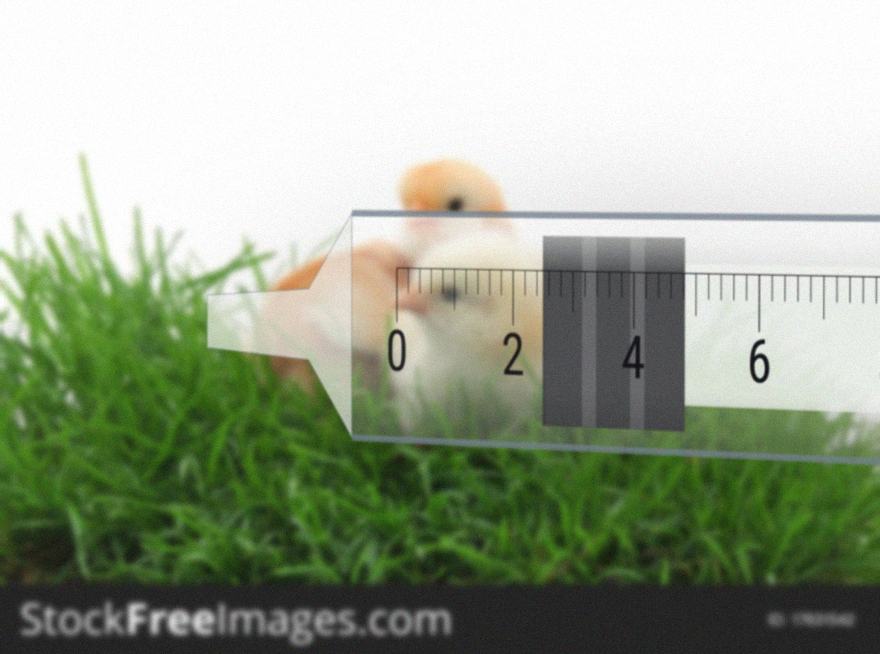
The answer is 2.5 mL
